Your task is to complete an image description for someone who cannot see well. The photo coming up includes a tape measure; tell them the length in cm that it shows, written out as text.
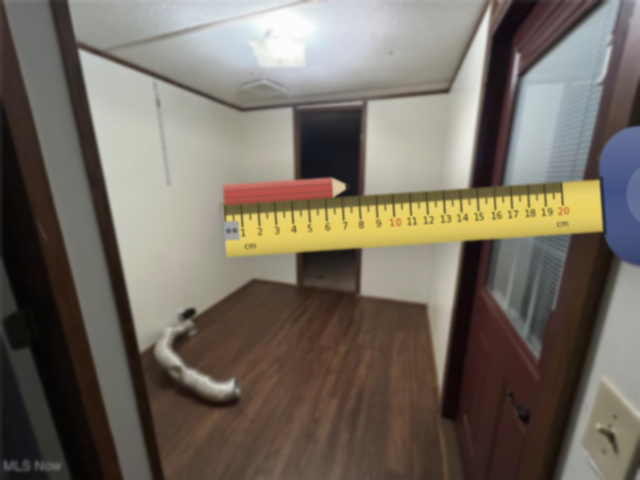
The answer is 7.5 cm
